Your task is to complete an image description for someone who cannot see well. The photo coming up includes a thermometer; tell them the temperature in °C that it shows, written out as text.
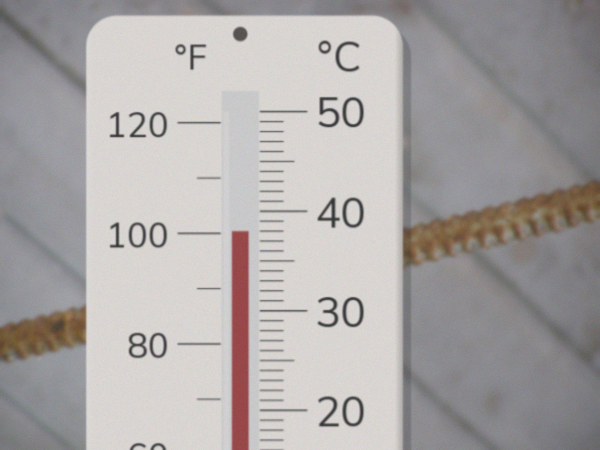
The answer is 38 °C
